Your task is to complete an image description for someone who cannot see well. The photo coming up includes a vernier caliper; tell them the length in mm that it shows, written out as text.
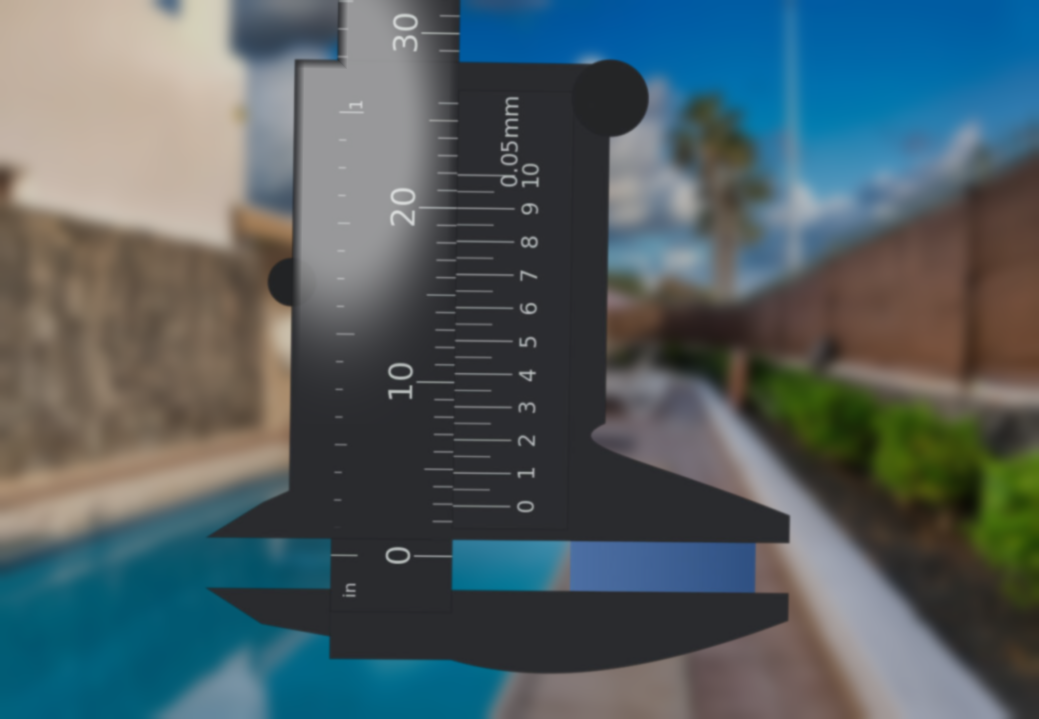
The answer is 2.9 mm
